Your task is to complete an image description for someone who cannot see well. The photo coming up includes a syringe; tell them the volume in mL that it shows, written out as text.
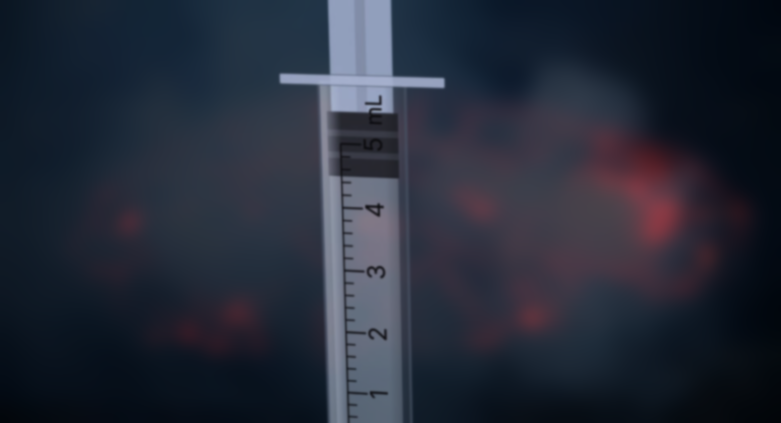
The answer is 4.5 mL
